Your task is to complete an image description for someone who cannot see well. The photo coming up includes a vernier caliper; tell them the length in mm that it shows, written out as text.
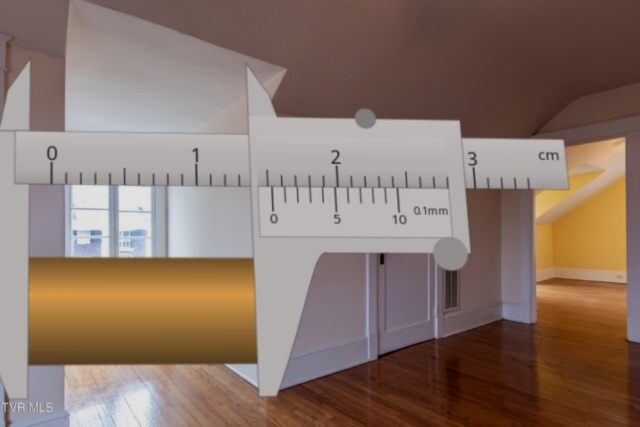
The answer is 15.3 mm
